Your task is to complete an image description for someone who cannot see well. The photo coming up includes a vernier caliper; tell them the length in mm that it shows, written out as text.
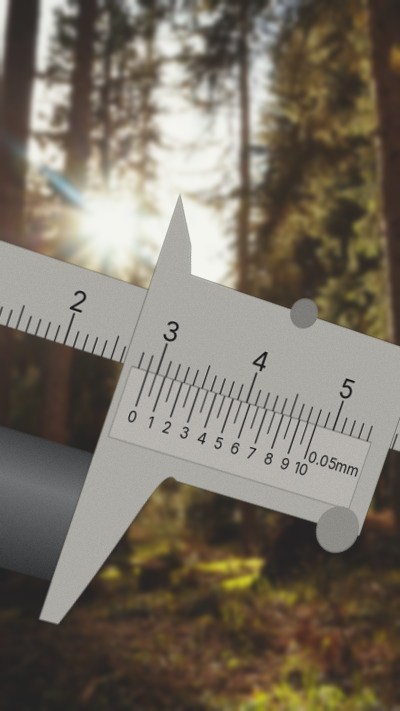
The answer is 29.0 mm
